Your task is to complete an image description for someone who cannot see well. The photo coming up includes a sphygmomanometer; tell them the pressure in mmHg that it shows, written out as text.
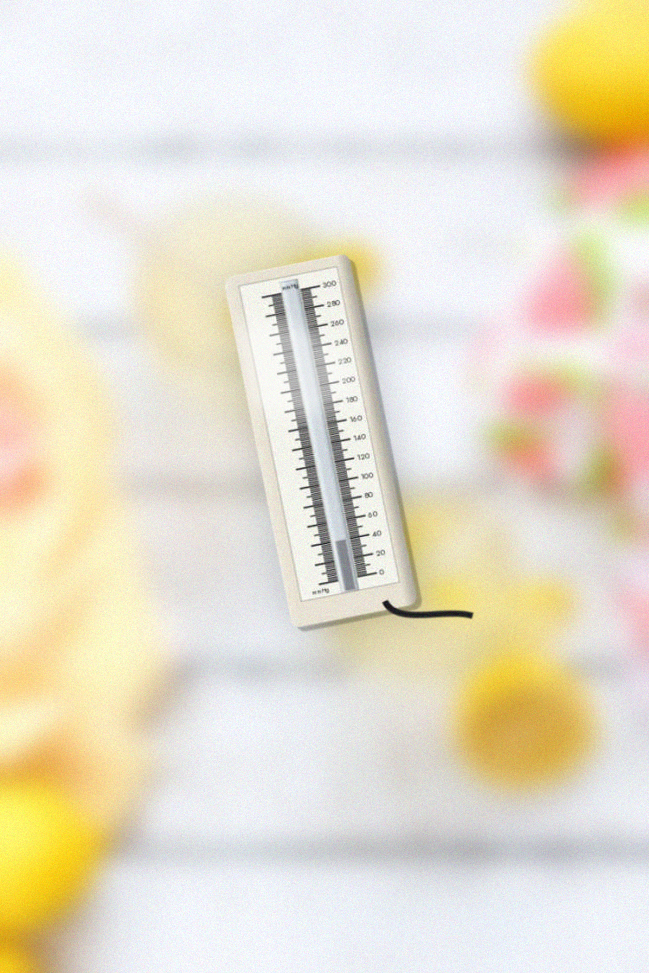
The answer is 40 mmHg
